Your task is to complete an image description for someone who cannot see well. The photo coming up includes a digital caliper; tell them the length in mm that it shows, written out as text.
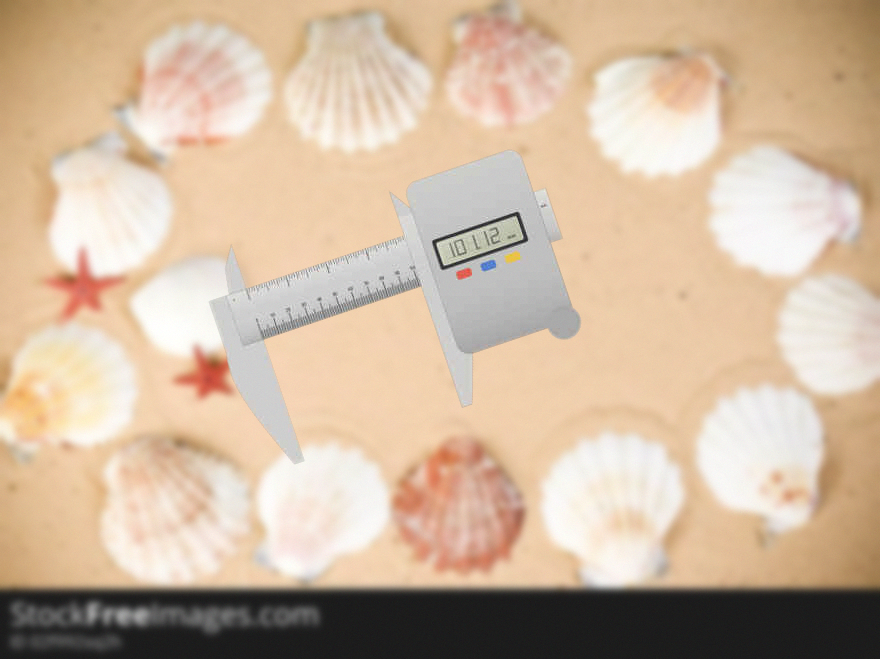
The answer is 101.12 mm
